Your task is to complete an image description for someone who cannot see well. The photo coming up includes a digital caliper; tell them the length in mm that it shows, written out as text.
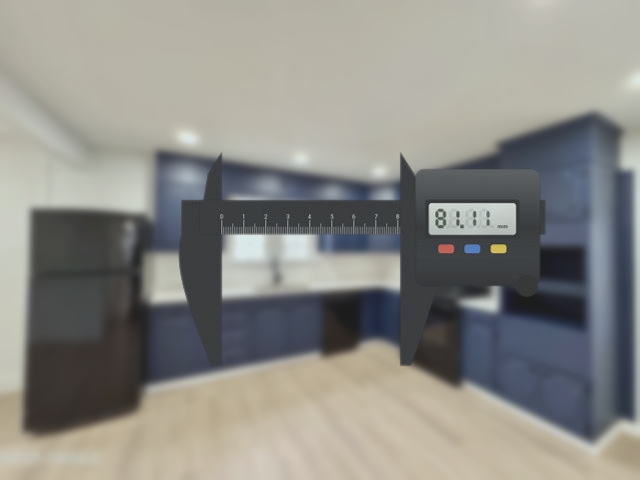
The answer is 81.11 mm
